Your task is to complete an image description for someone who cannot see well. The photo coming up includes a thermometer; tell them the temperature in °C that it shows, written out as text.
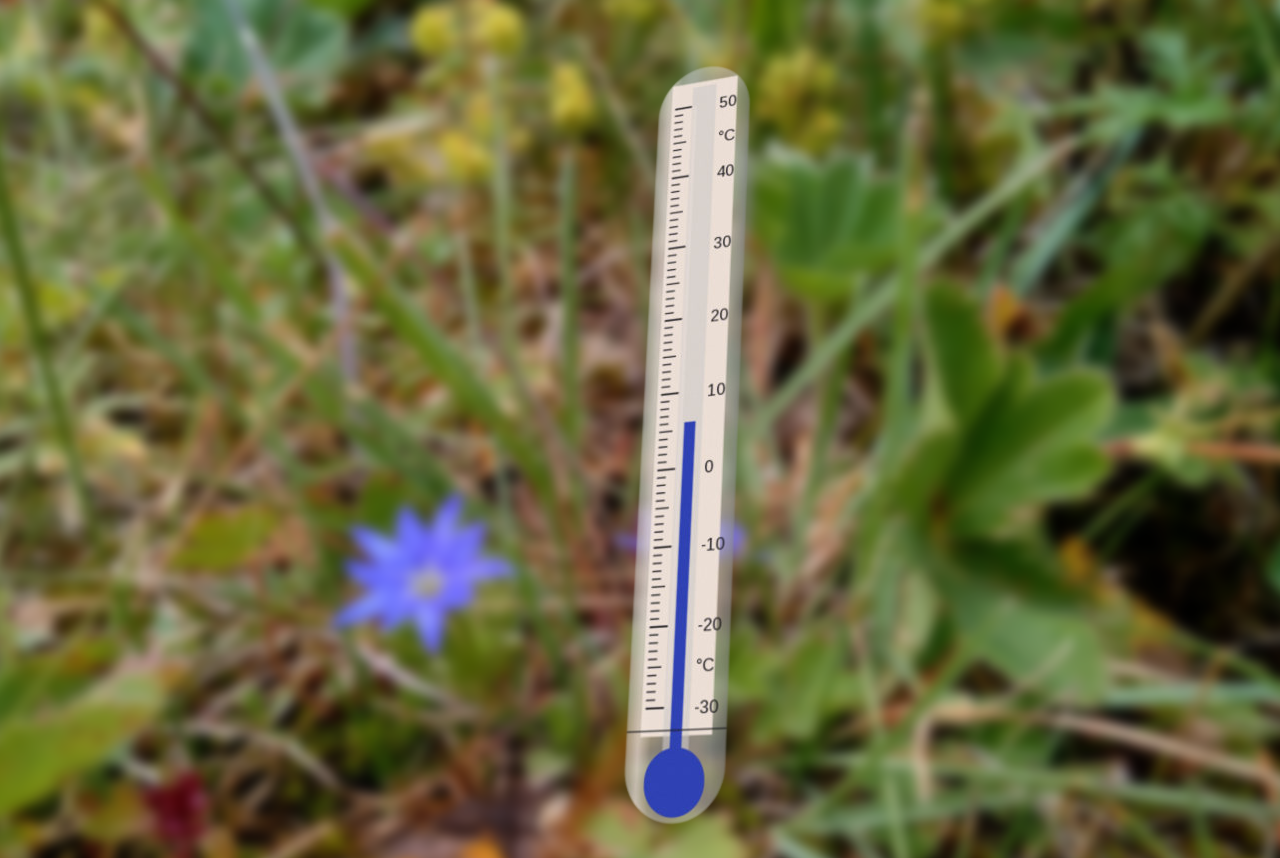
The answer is 6 °C
